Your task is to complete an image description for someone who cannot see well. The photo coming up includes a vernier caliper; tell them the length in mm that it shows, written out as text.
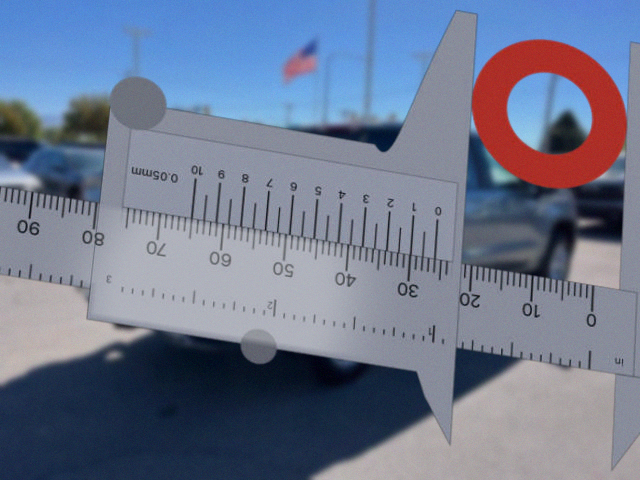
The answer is 26.0 mm
